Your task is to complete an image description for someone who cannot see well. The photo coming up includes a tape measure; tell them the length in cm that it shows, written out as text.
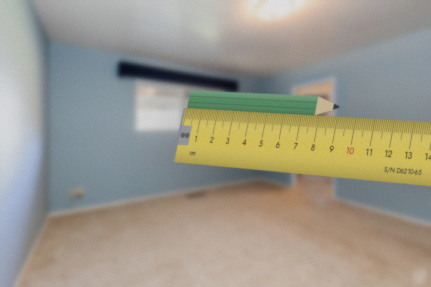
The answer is 9 cm
